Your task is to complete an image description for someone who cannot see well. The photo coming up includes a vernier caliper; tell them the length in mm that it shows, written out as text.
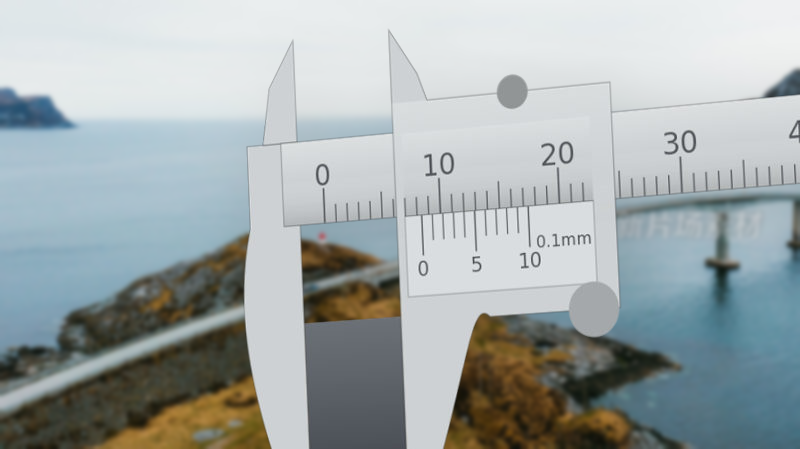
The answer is 8.4 mm
